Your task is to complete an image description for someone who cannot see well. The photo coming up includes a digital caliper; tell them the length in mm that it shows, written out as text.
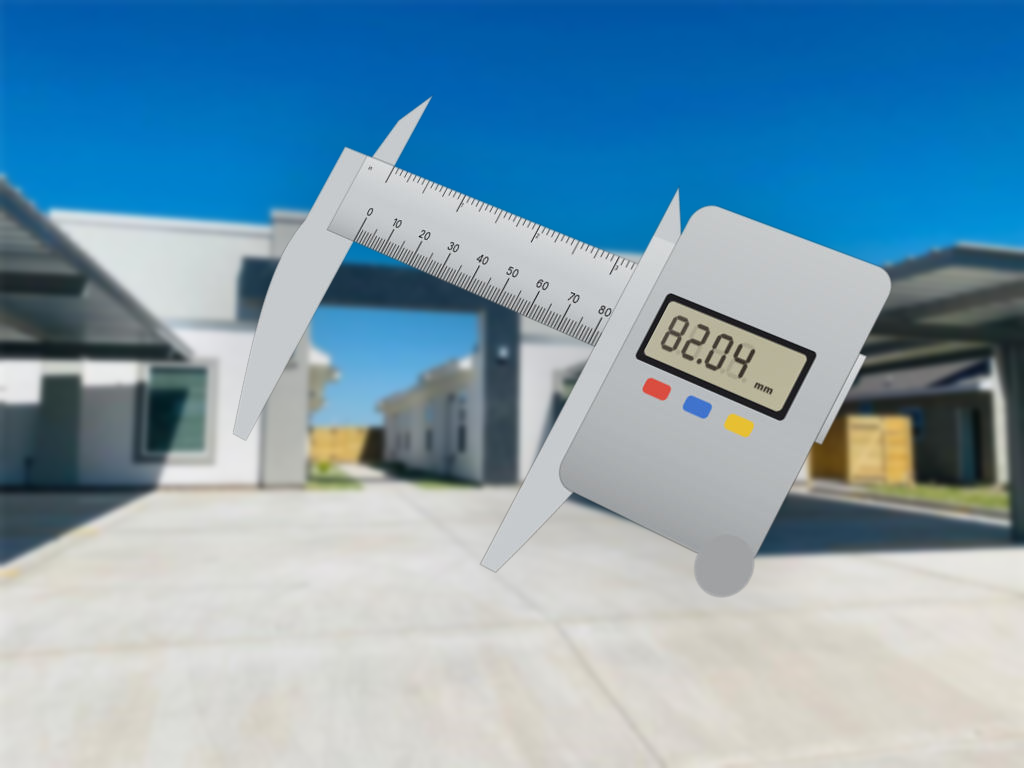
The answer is 82.04 mm
